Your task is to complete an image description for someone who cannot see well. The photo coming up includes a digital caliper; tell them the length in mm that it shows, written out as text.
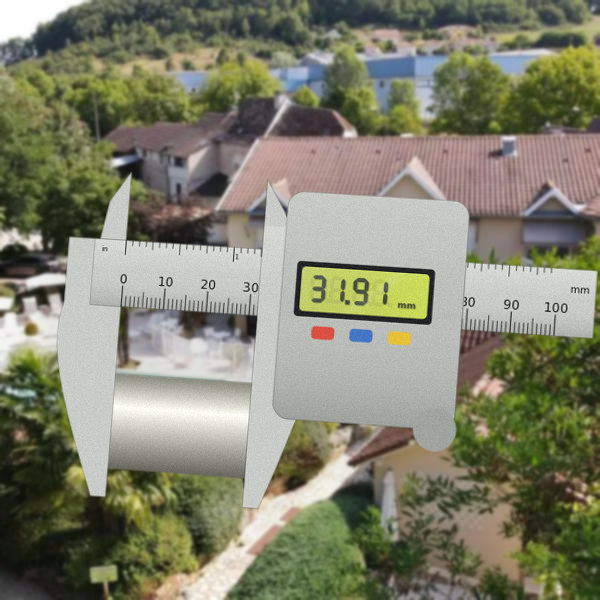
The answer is 31.91 mm
